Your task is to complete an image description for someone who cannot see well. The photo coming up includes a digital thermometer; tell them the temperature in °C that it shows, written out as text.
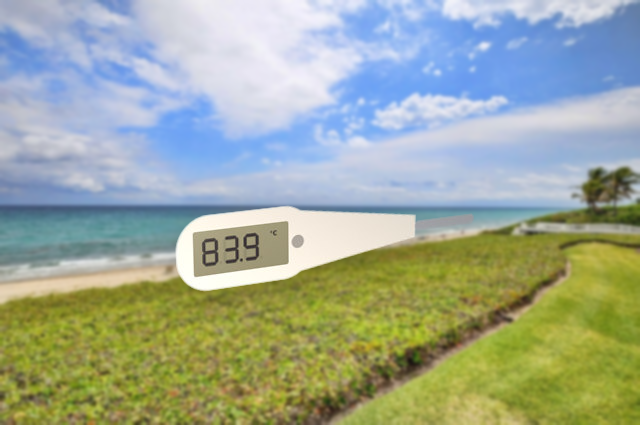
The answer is 83.9 °C
